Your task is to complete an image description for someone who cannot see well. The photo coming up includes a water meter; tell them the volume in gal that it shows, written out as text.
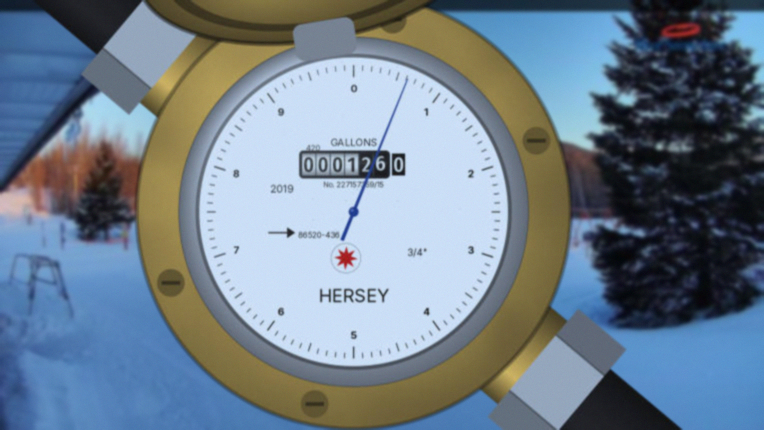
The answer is 1260.6 gal
